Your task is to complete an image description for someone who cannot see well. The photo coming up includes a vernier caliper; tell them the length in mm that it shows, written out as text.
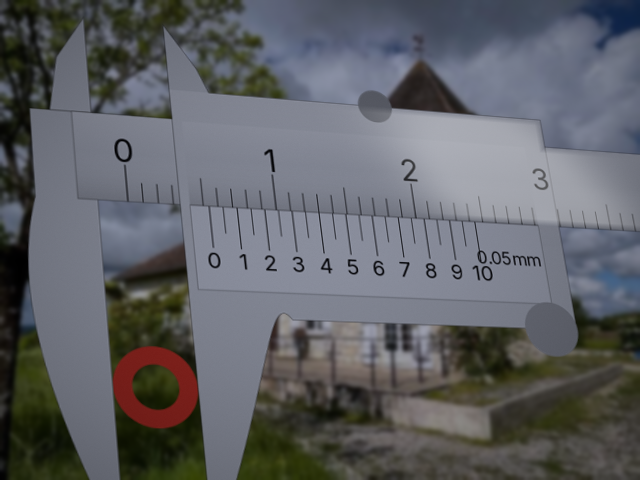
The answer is 5.4 mm
